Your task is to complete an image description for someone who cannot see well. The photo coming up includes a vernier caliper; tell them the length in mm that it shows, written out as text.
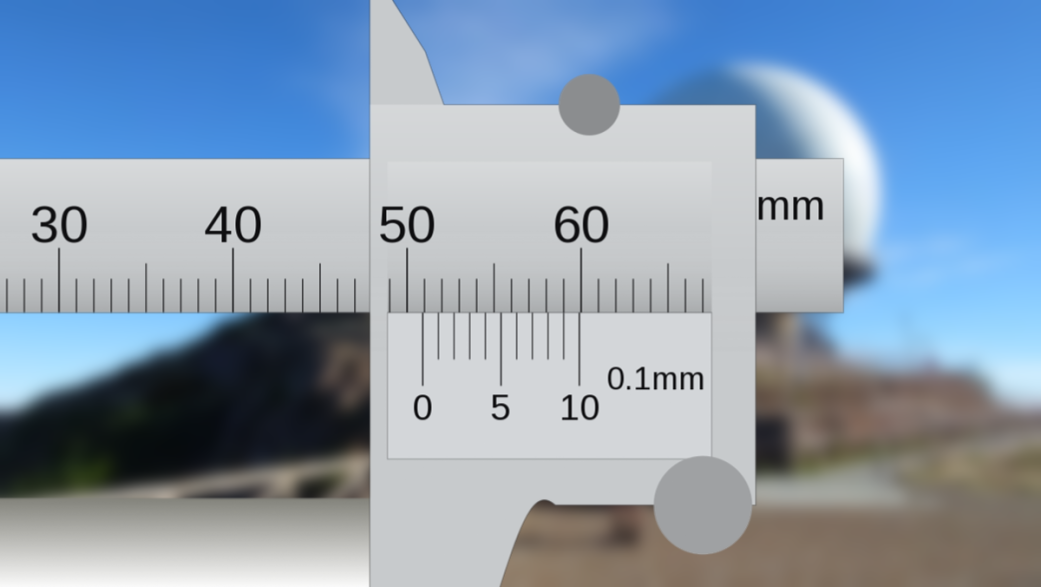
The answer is 50.9 mm
